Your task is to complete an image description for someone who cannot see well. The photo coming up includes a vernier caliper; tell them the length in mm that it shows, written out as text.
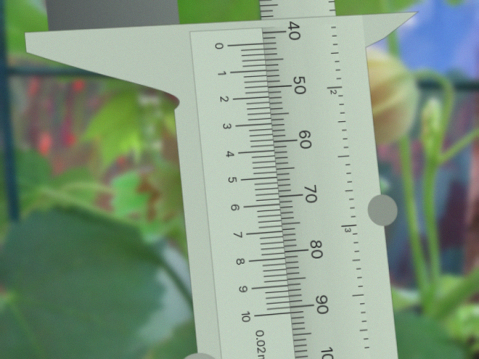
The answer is 42.0 mm
